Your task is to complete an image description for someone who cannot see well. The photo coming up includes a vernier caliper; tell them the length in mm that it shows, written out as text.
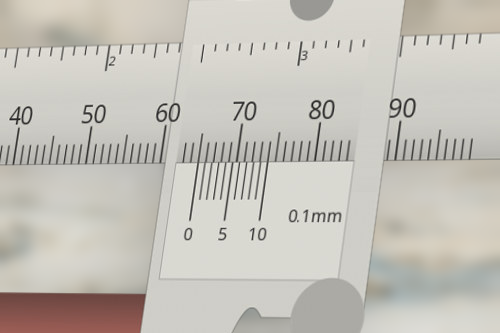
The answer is 65.0 mm
